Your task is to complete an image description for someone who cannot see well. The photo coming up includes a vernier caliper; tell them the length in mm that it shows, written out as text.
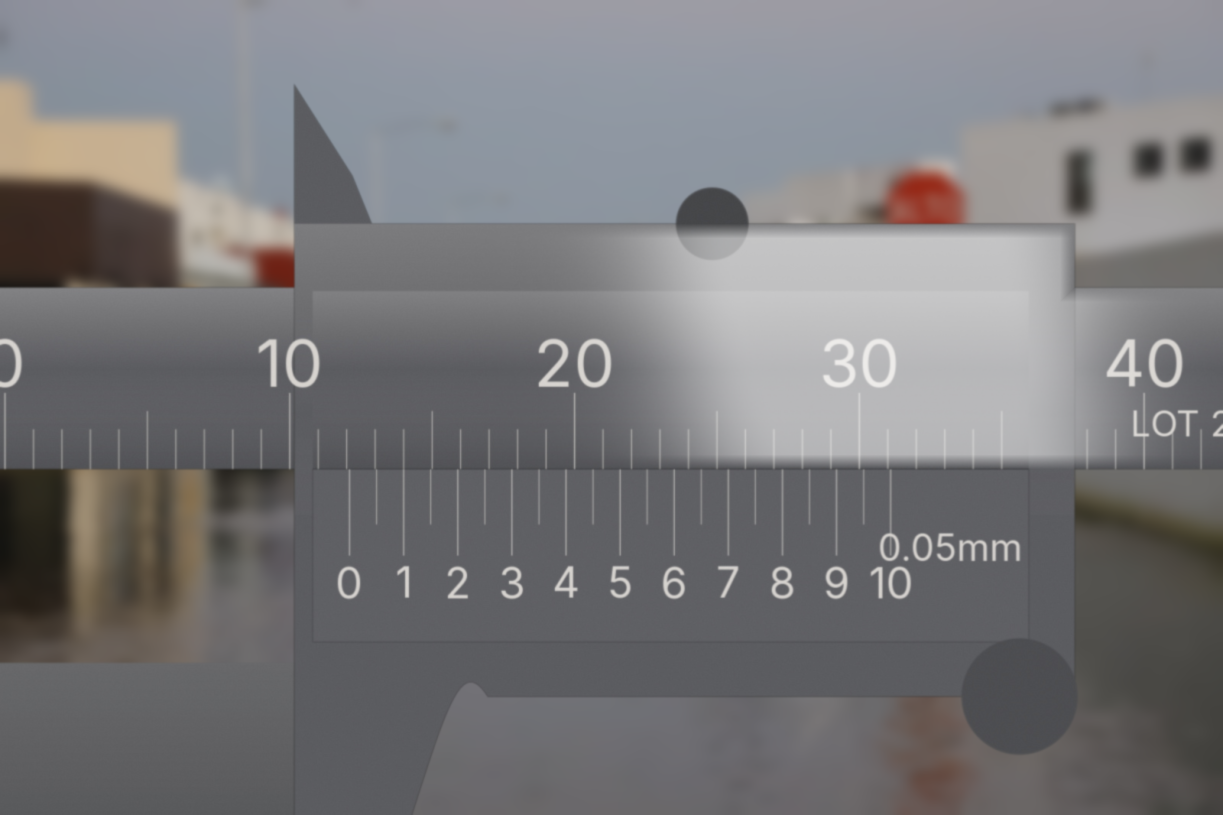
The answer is 12.10 mm
